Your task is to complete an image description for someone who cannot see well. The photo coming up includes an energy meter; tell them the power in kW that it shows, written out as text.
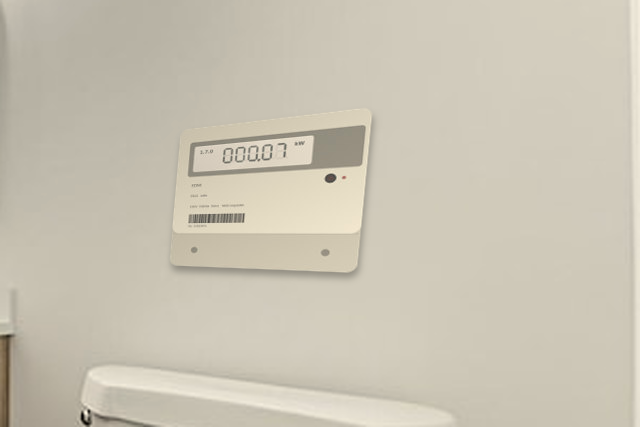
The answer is 0.07 kW
